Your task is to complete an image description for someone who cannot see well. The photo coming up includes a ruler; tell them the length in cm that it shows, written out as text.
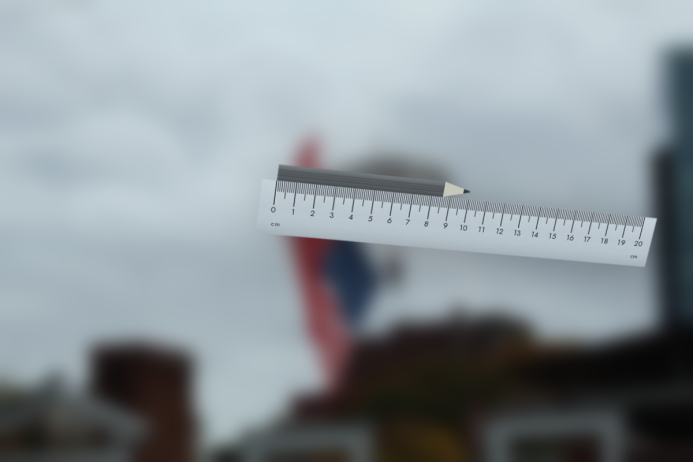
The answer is 10 cm
